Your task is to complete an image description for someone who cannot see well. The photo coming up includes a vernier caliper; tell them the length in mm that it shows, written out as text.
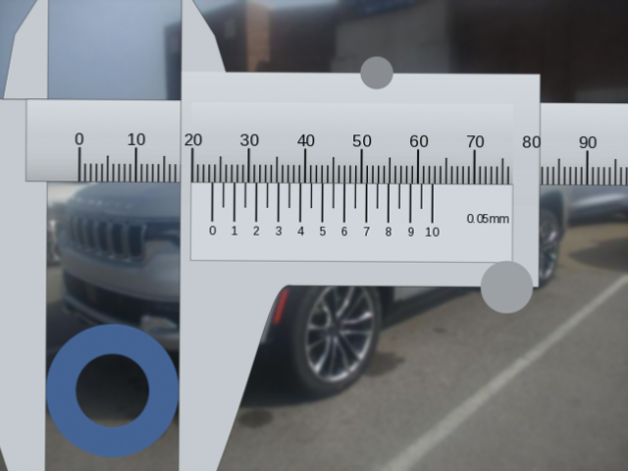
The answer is 23.6 mm
